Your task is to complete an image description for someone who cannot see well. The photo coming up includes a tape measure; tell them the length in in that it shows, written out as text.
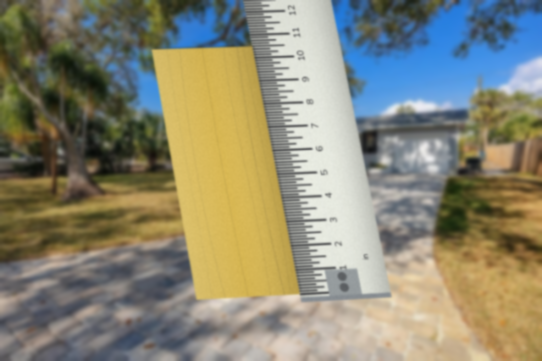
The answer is 10.5 in
